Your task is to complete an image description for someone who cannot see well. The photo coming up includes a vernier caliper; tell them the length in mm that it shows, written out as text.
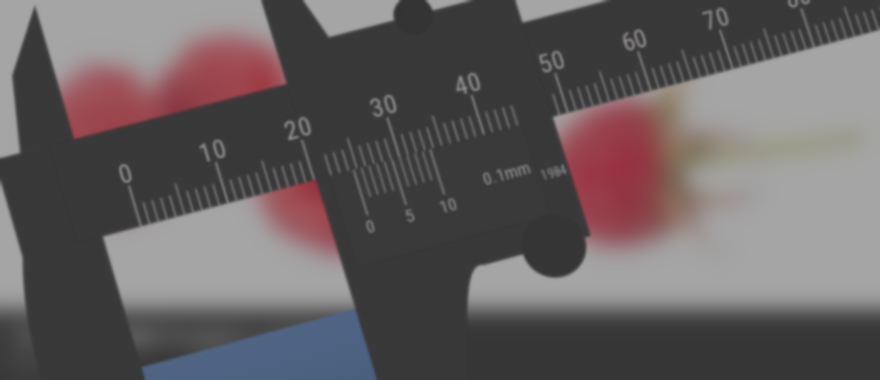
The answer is 24.6 mm
